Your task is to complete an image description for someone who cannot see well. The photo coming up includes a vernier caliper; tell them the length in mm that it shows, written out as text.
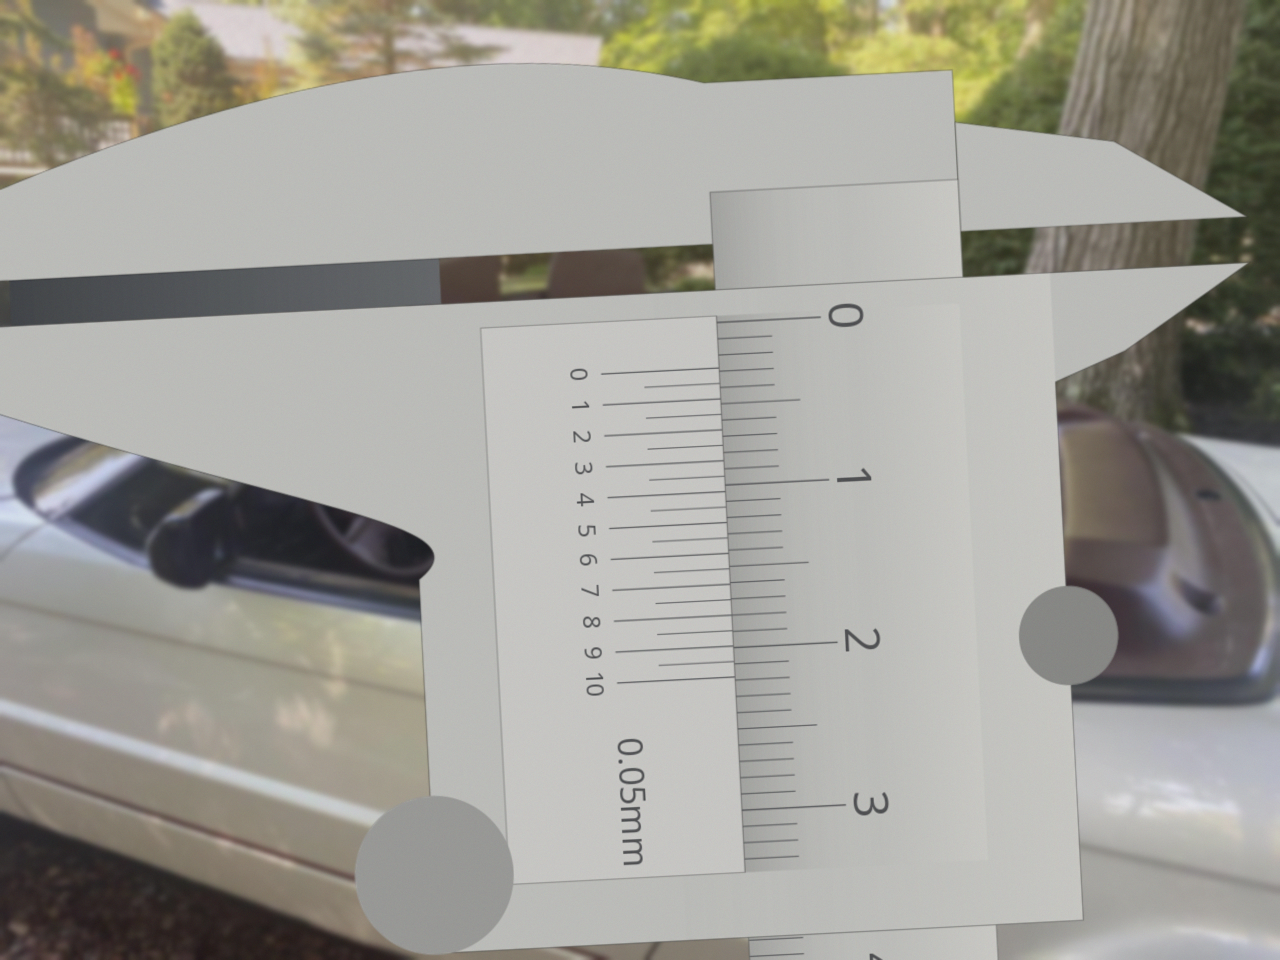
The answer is 2.8 mm
